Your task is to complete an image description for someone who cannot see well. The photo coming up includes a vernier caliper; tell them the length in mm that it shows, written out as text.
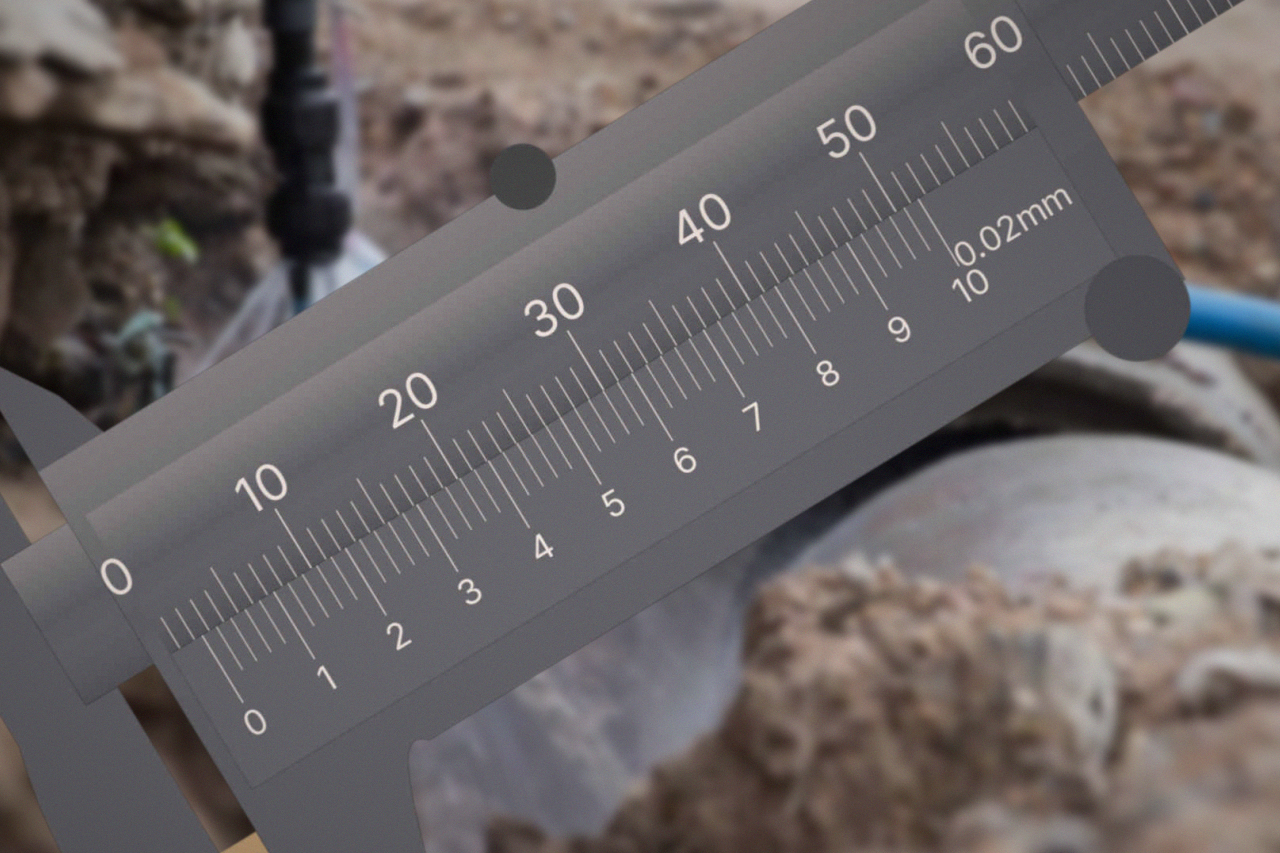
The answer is 2.5 mm
